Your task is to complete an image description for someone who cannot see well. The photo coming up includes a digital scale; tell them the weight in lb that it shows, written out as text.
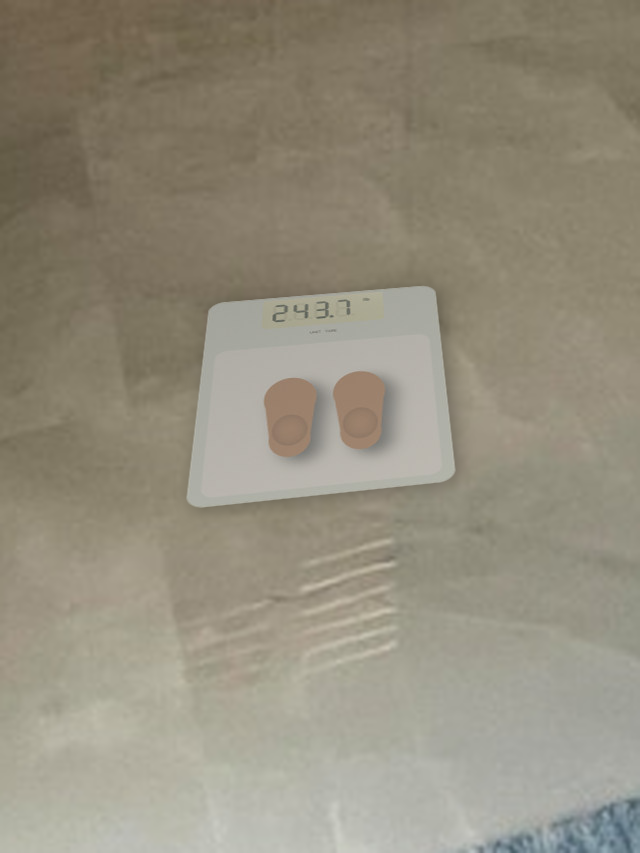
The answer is 243.7 lb
